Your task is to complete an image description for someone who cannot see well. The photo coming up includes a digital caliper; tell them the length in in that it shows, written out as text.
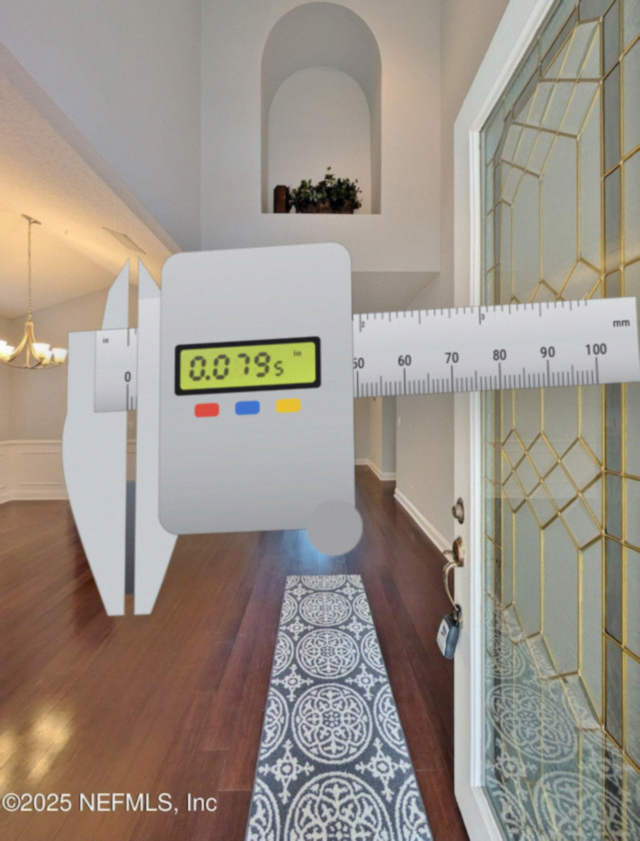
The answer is 0.0795 in
